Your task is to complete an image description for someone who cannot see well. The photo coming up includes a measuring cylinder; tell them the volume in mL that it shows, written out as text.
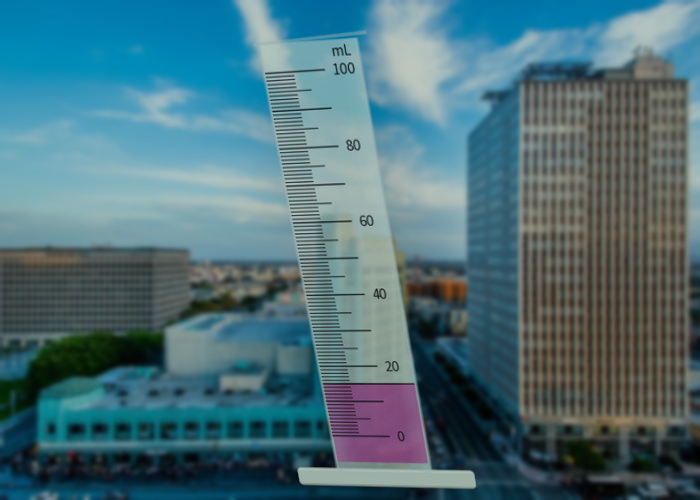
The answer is 15 mL
